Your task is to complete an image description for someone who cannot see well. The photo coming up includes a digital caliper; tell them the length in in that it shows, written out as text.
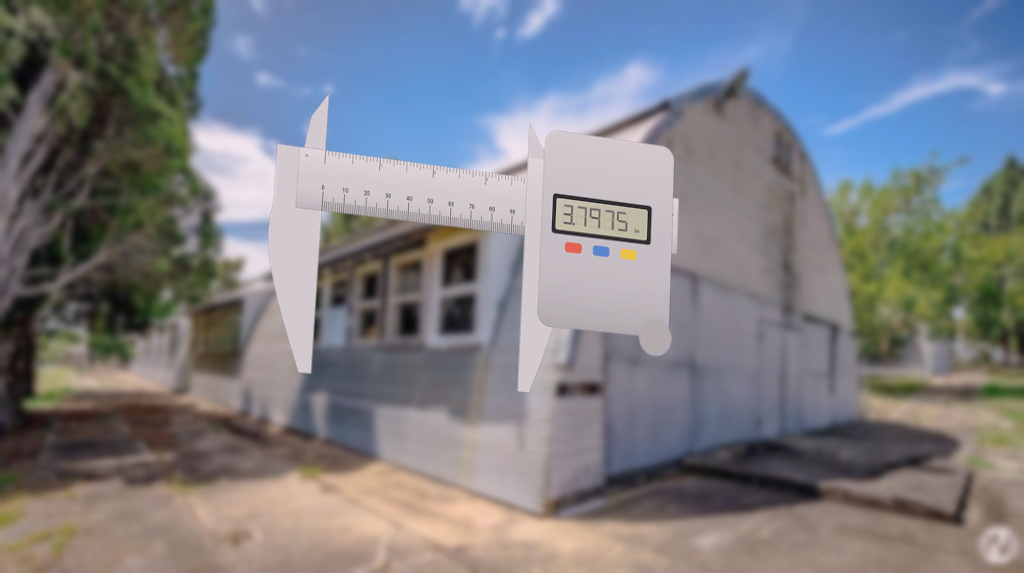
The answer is 3.7975 in
